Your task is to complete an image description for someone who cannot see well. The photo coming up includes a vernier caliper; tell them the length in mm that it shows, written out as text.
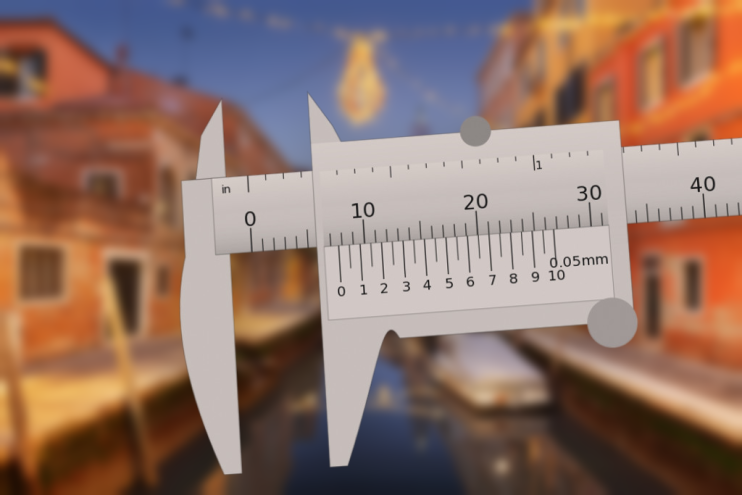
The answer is 7.7 mm
